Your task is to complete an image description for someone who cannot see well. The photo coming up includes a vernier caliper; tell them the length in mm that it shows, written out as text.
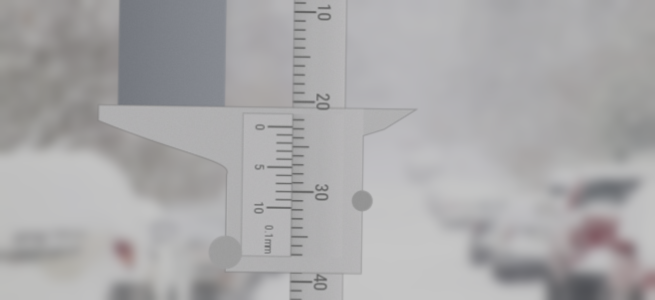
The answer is 22.8 mm
